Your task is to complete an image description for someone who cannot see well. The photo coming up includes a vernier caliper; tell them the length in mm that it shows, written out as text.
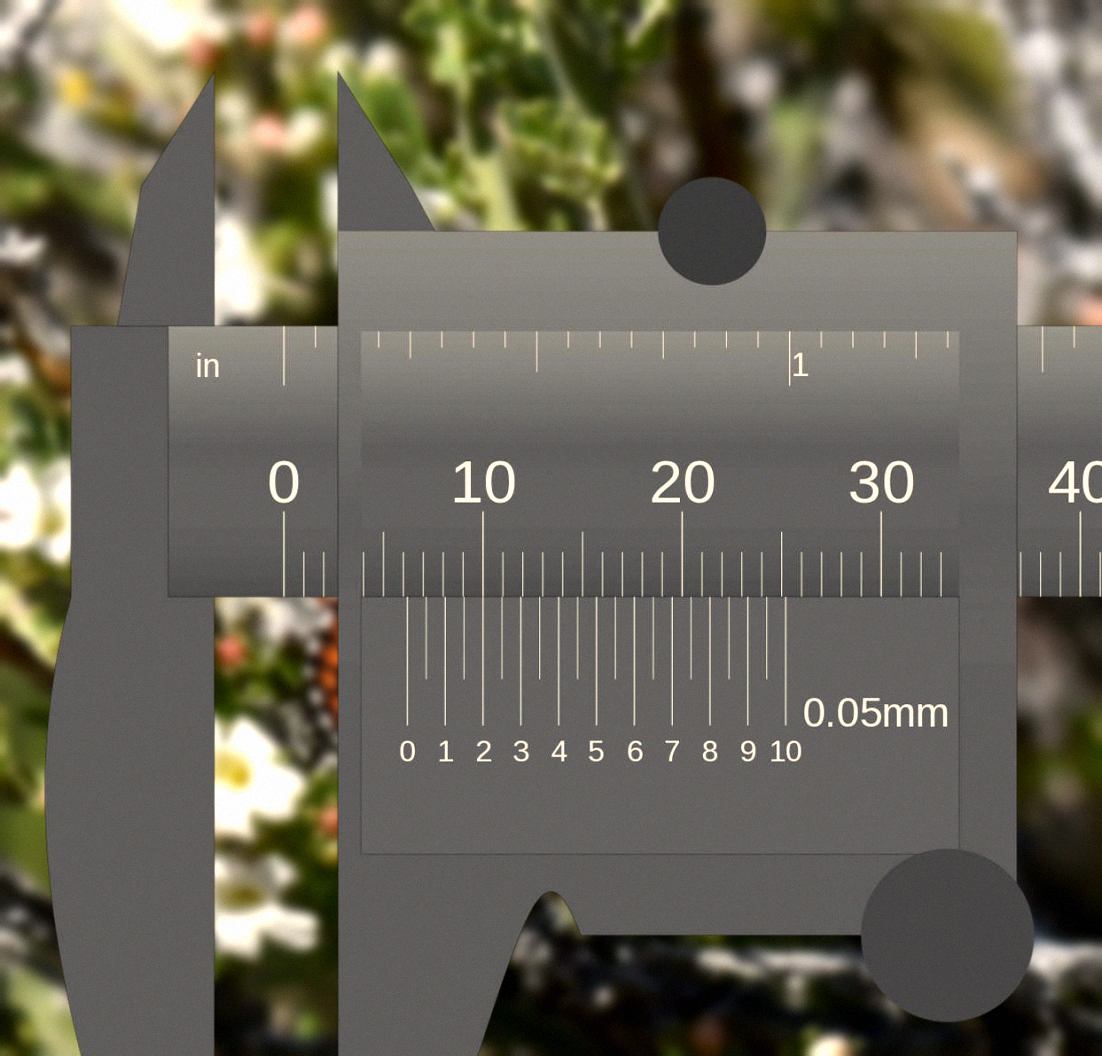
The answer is 6.2 mm
